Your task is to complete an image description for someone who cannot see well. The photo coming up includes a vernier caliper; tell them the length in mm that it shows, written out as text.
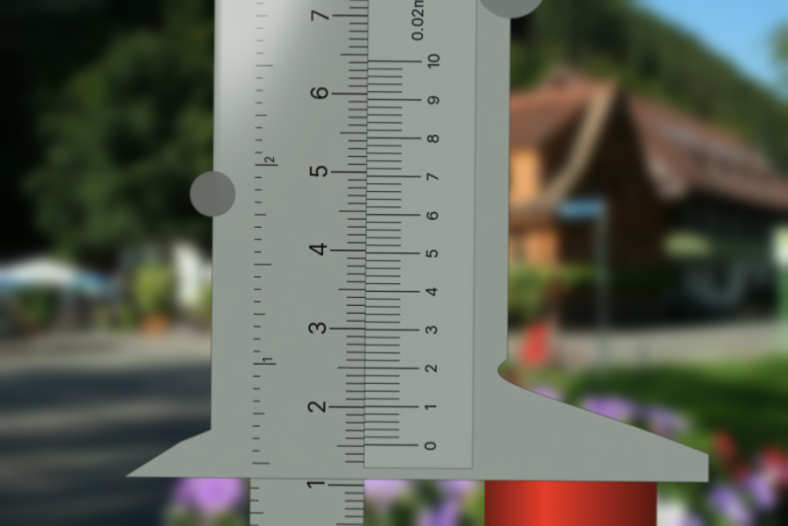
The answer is 15.2 mm
